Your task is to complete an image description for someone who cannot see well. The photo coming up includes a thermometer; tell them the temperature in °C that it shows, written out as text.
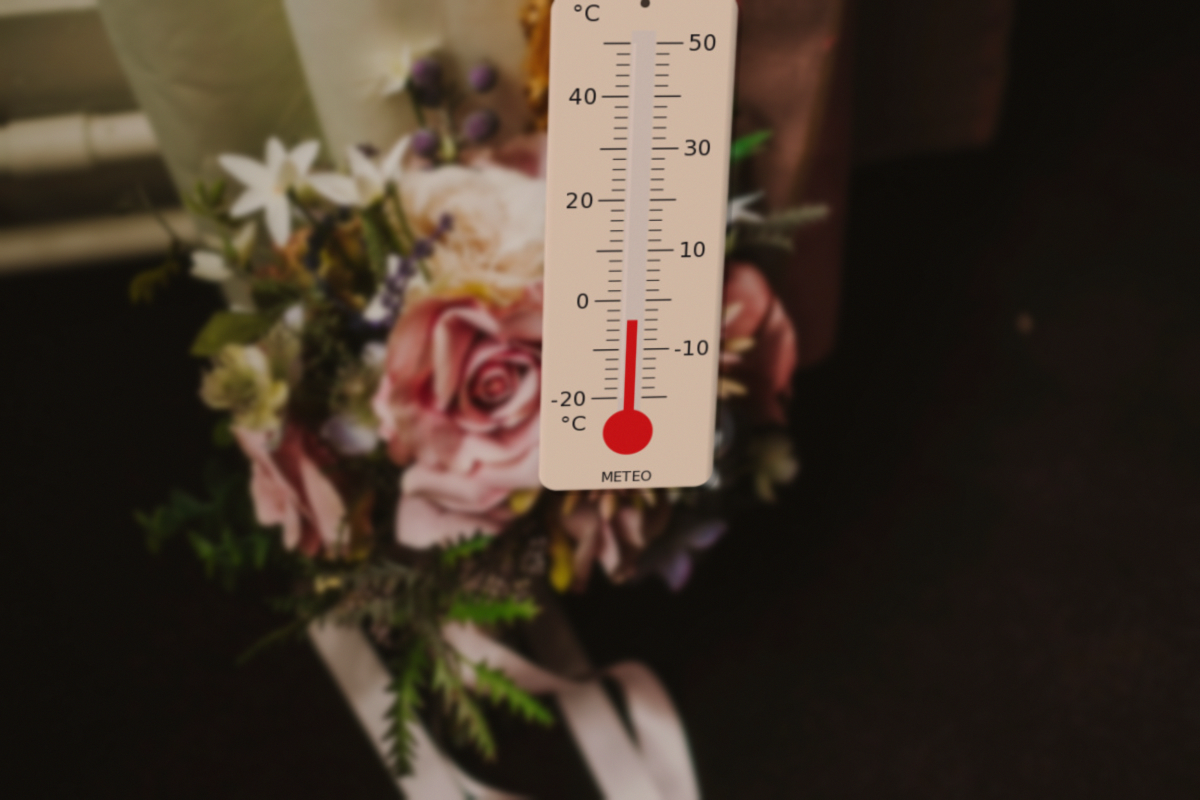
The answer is -4 °C
